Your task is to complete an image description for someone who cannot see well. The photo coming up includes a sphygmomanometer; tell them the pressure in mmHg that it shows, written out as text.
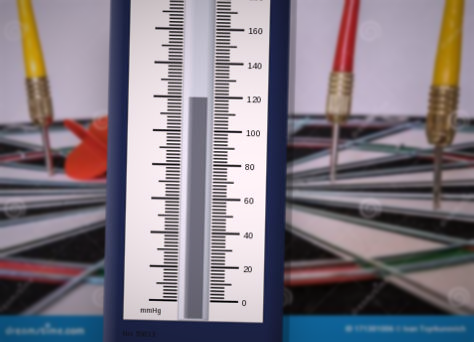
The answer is 120 mmHg
